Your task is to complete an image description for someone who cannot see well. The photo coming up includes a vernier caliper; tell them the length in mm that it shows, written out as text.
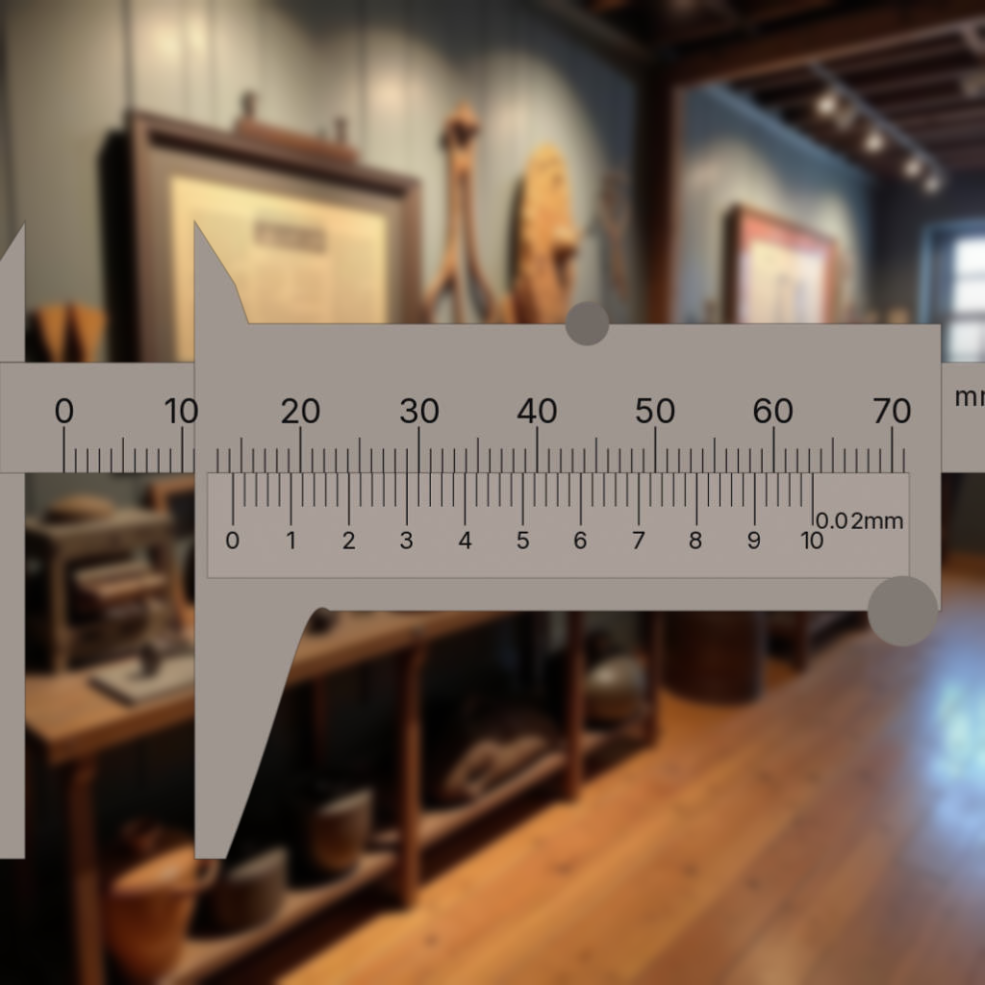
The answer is 14.3 mm
